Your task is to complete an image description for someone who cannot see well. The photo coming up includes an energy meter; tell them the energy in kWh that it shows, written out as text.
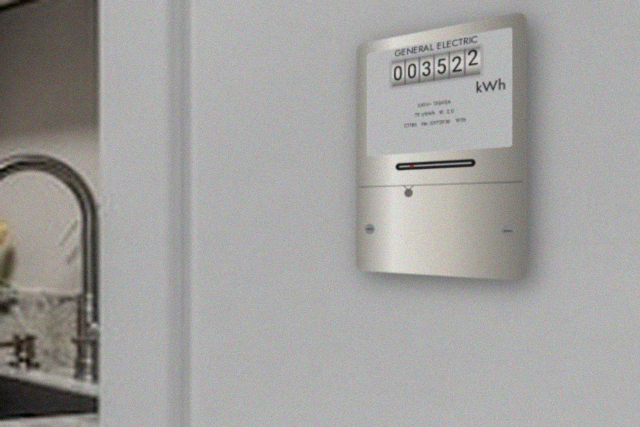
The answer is 3522 kWh
